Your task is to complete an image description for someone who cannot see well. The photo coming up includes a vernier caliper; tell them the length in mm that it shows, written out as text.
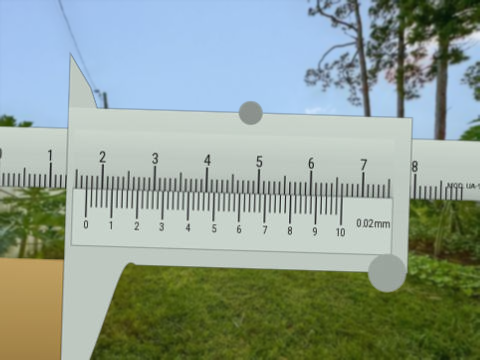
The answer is 17.0 mm
